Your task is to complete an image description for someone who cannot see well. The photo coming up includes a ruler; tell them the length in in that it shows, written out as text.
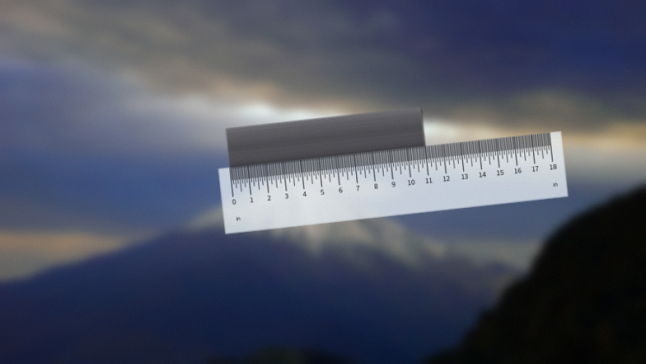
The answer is 11 in
